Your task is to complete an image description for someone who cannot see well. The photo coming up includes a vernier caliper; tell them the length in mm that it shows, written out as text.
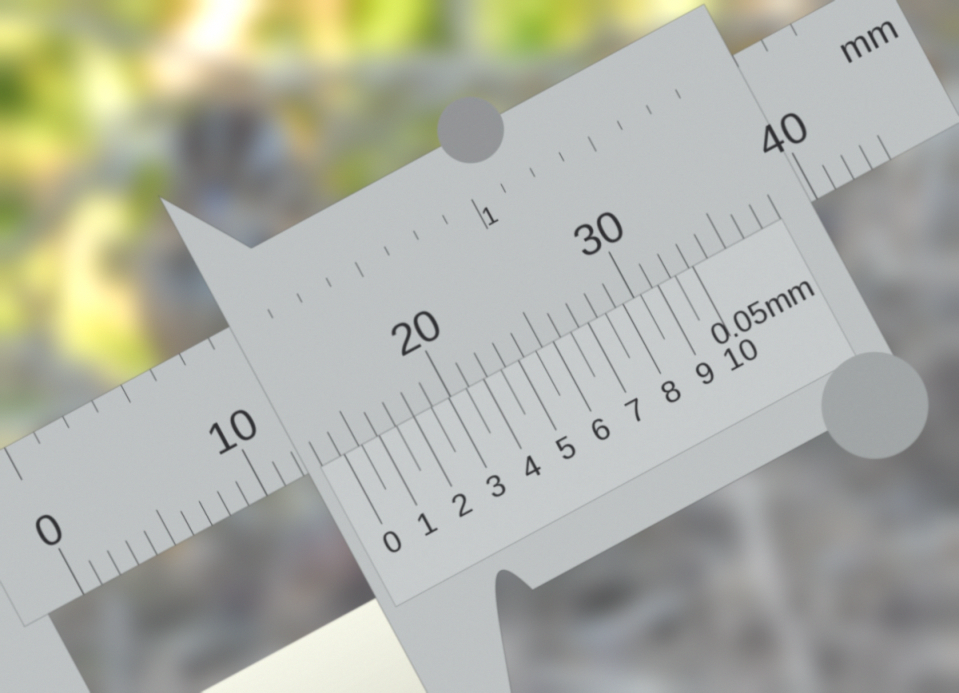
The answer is 14.2 mm
